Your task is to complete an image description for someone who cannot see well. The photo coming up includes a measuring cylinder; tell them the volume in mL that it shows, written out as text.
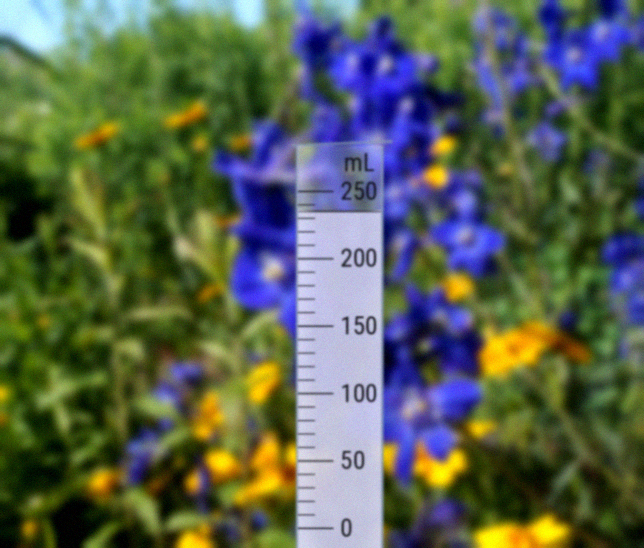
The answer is 235 mL
